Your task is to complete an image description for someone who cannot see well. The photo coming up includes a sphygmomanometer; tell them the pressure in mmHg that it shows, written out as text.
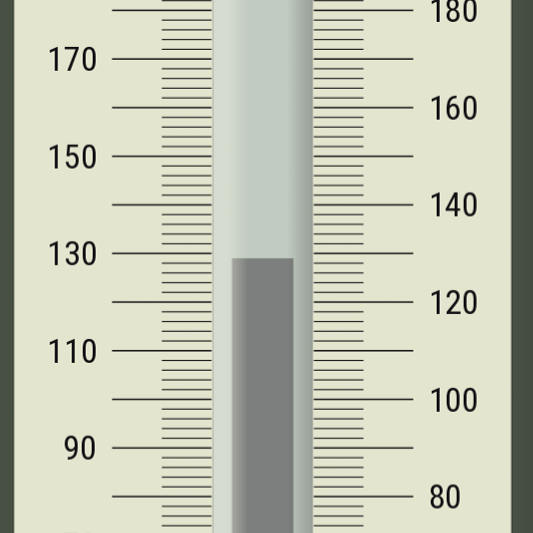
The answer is 129 mmHg
